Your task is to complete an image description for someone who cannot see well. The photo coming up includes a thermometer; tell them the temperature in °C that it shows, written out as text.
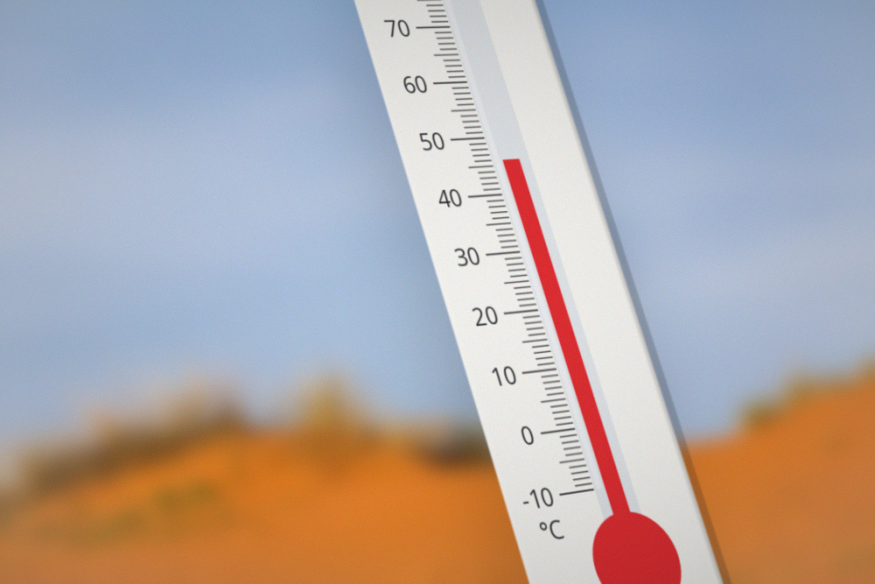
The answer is 46 °C
